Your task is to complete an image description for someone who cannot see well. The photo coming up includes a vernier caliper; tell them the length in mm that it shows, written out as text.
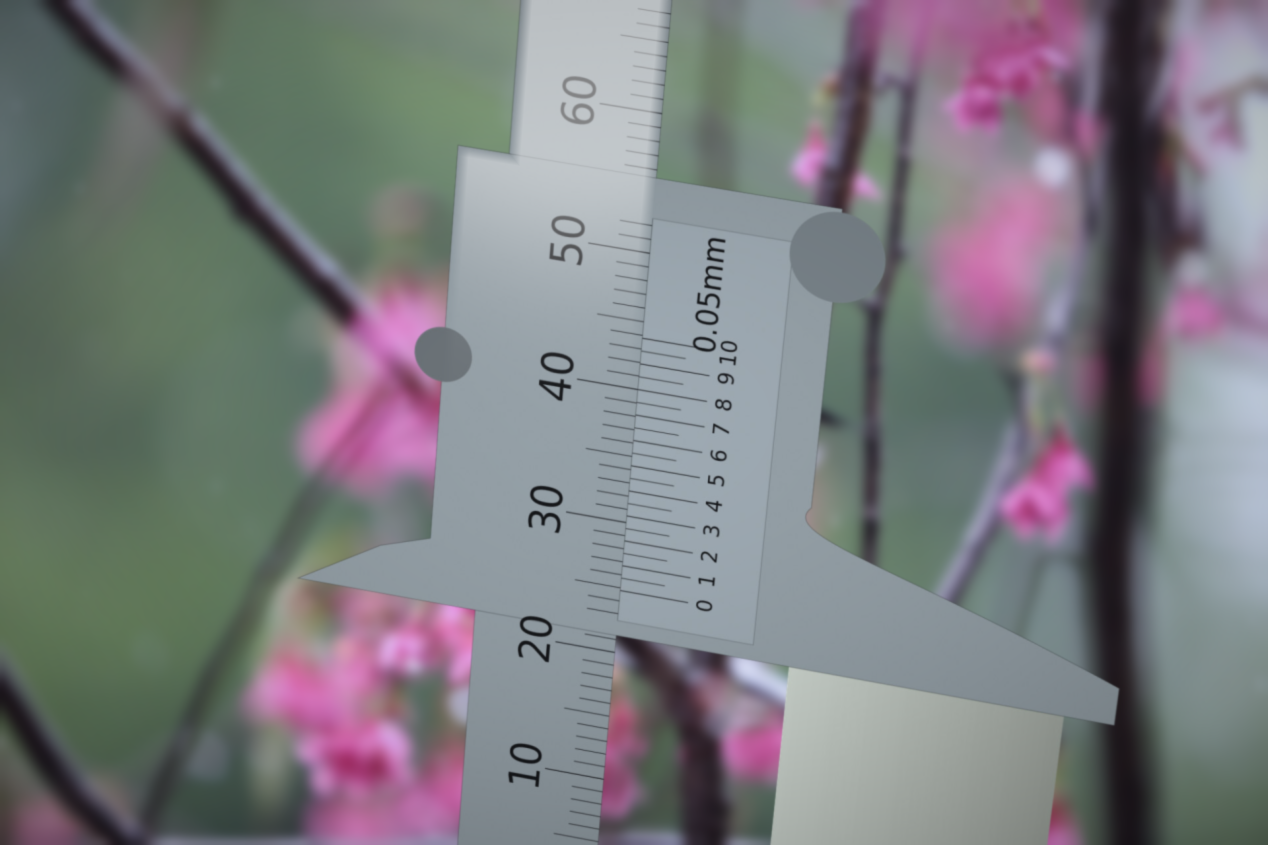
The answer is 24.8 mm
